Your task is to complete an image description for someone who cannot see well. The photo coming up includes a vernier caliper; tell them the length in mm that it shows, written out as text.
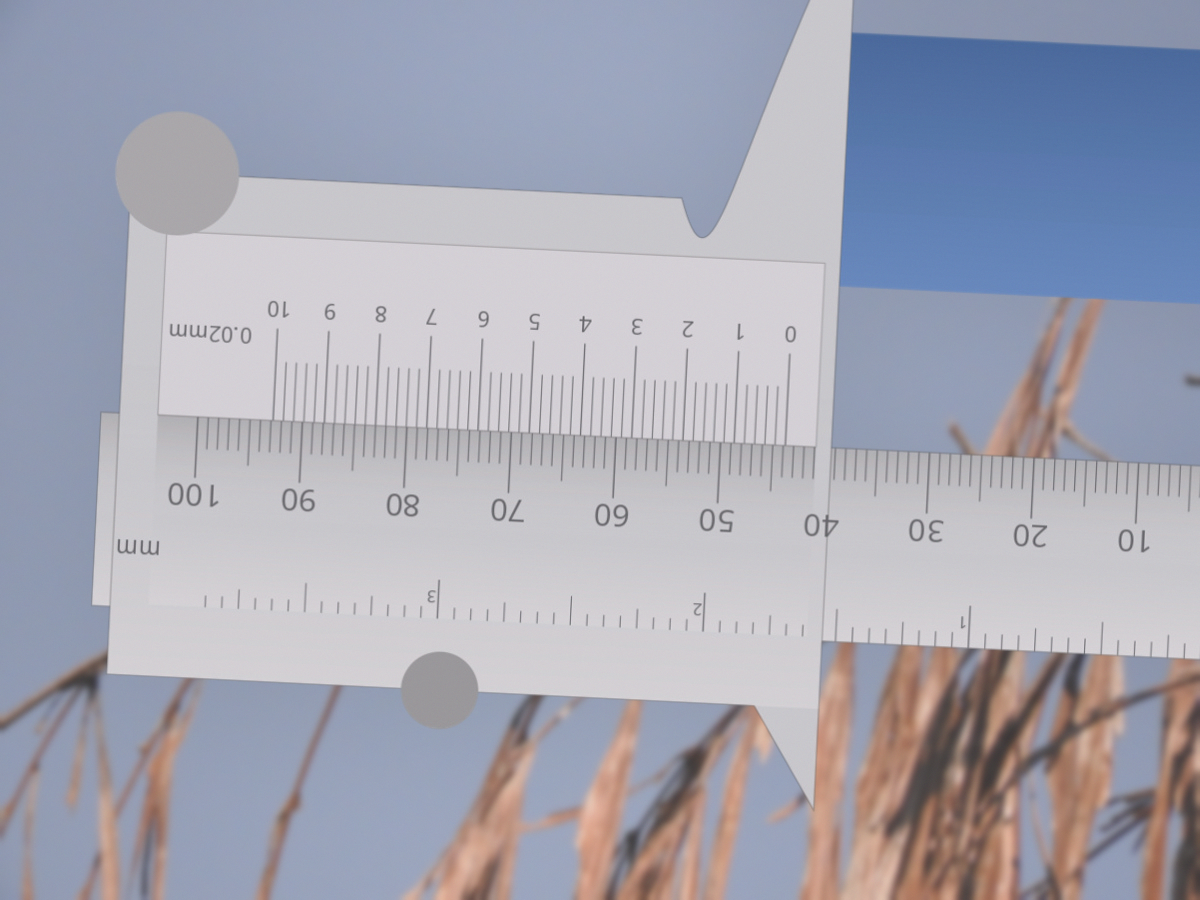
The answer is 43.8 mm
